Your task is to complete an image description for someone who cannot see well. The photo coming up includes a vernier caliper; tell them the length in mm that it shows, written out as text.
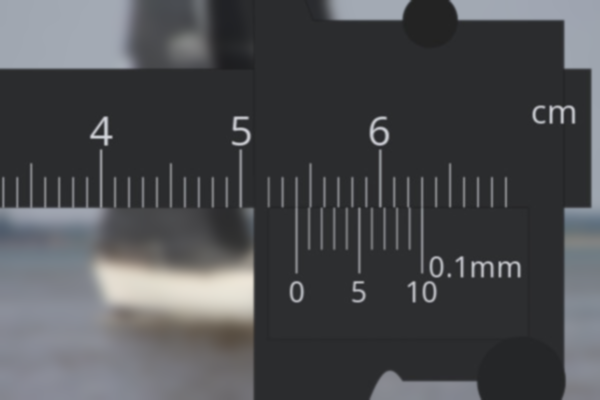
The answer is 54.0 mm
